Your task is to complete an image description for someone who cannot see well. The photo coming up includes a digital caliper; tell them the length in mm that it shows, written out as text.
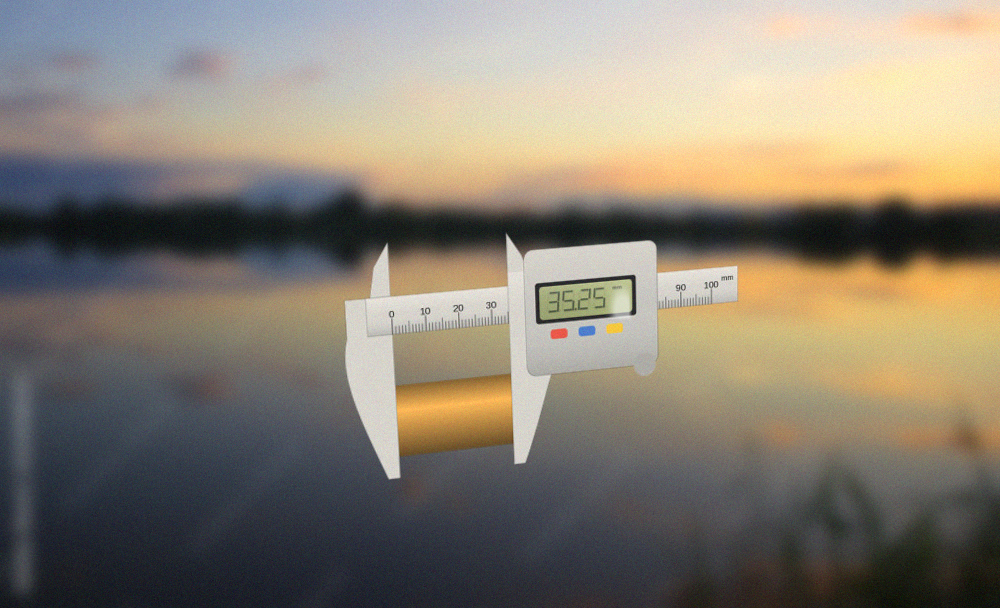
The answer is 35.25 mm
